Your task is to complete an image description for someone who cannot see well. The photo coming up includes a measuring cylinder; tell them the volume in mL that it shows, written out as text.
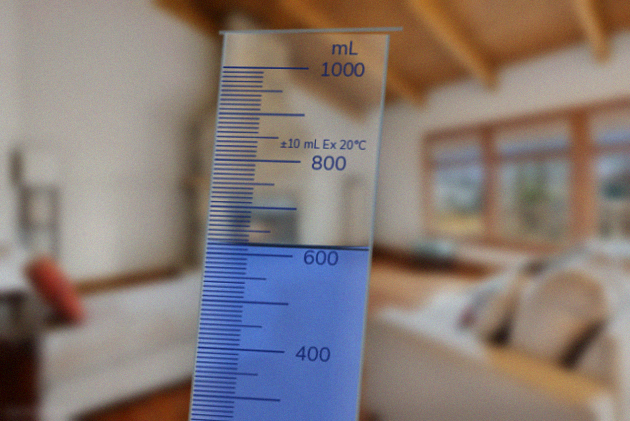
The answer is 620 mL
